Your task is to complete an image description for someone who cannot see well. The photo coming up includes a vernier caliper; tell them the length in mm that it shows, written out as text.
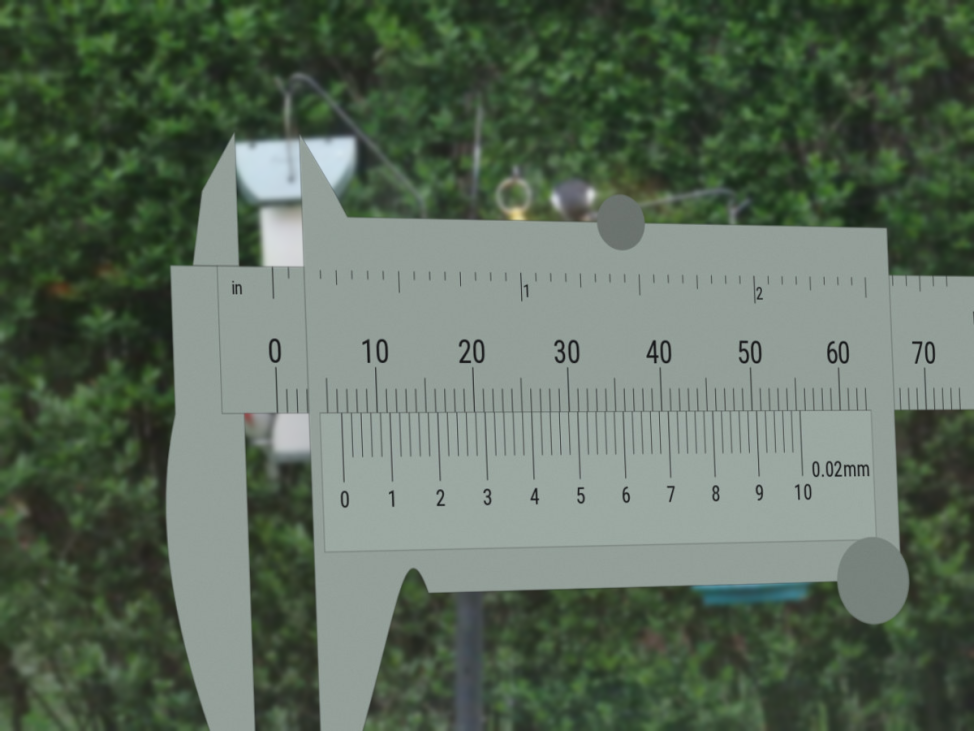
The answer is 6.4 mm
